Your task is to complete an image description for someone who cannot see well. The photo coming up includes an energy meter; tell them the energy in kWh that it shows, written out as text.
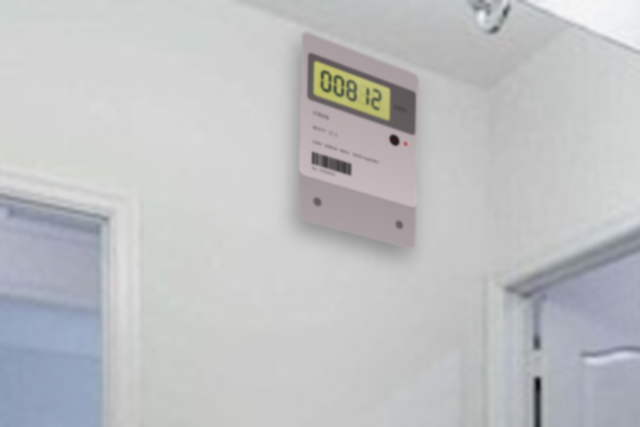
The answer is 812 kWh
